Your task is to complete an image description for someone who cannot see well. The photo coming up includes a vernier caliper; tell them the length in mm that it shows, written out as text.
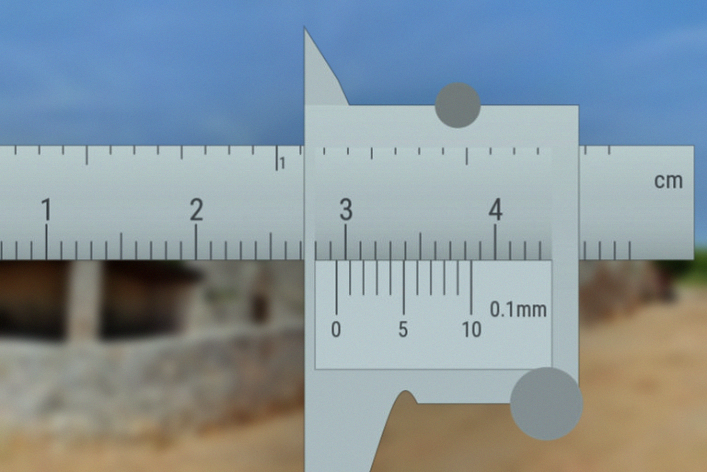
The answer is 29.4 mm
